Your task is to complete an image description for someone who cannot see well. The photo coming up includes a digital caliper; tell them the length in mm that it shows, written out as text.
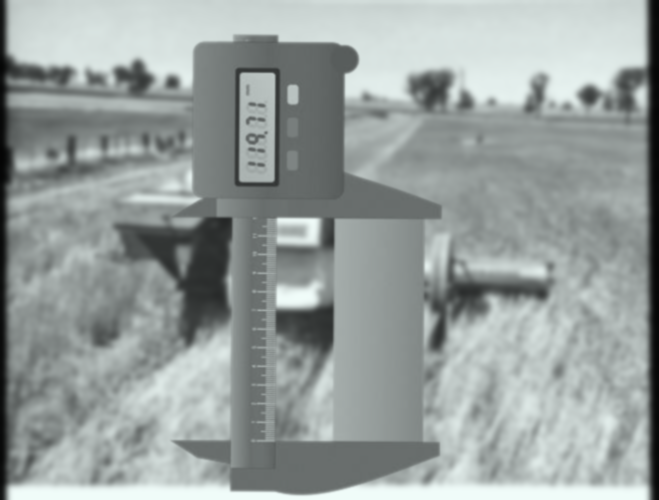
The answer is 119.71 mm
